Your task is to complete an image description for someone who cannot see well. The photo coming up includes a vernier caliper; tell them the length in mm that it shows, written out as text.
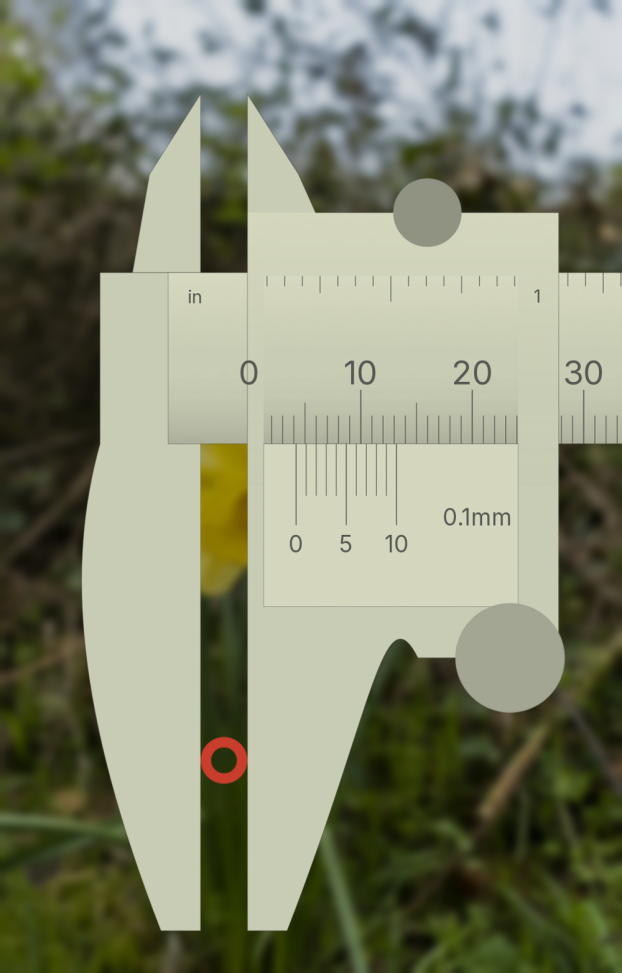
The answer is 4.2 mm
